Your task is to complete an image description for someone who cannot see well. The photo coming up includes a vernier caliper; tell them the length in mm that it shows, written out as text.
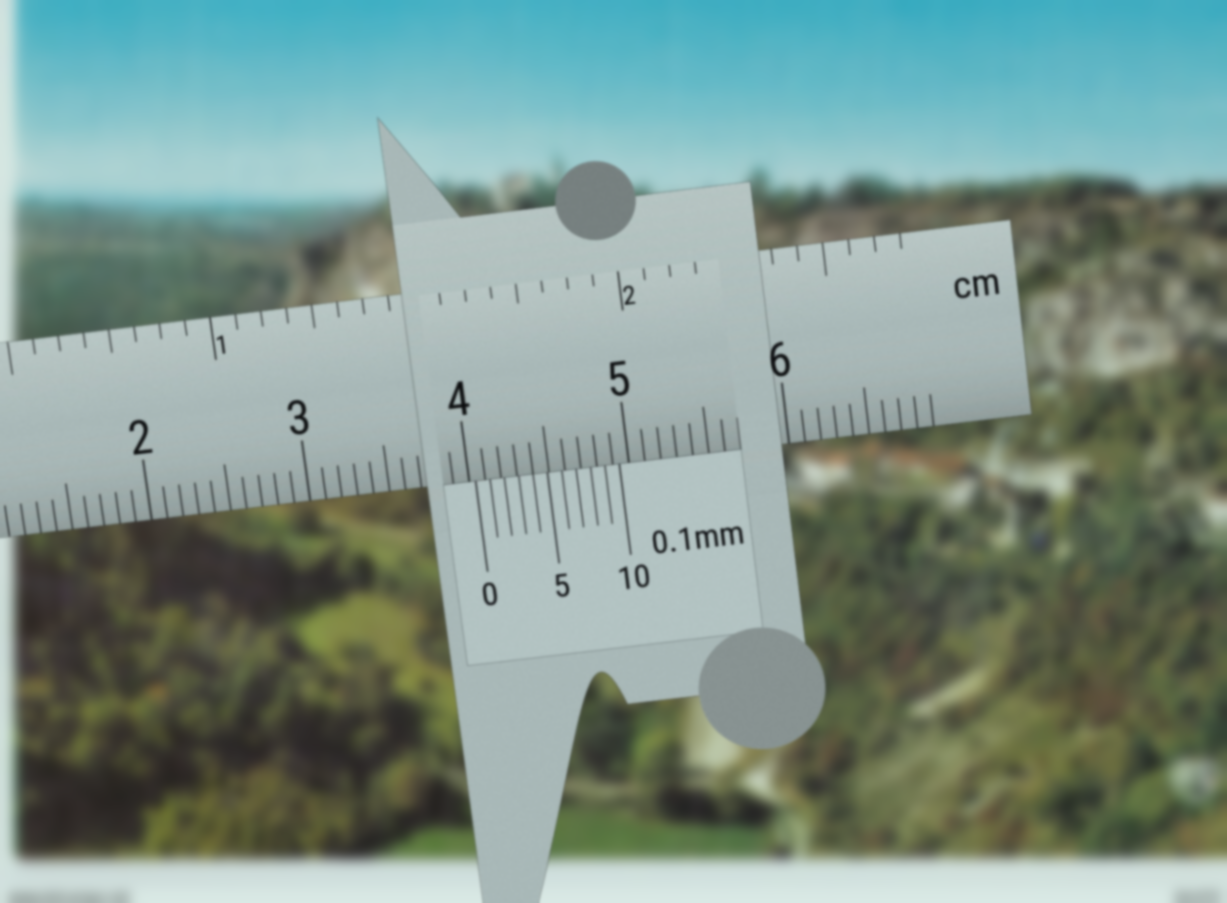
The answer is 40.4 mm
